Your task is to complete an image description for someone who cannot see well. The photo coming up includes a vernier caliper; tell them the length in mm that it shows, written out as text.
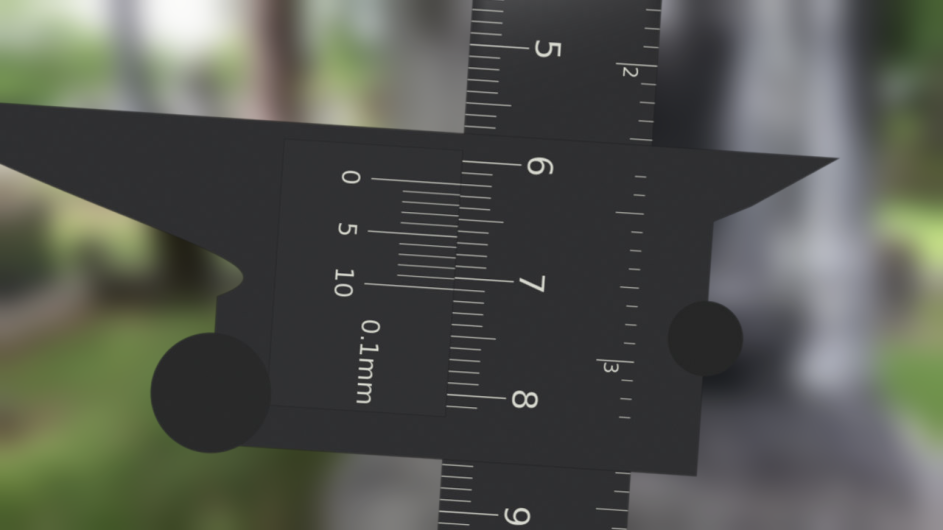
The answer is 62.0 mm
